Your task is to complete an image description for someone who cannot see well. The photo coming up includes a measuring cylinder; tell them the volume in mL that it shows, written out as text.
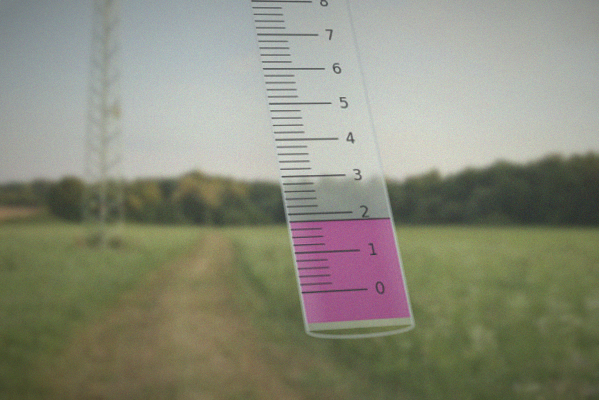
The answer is 1.8 mL
